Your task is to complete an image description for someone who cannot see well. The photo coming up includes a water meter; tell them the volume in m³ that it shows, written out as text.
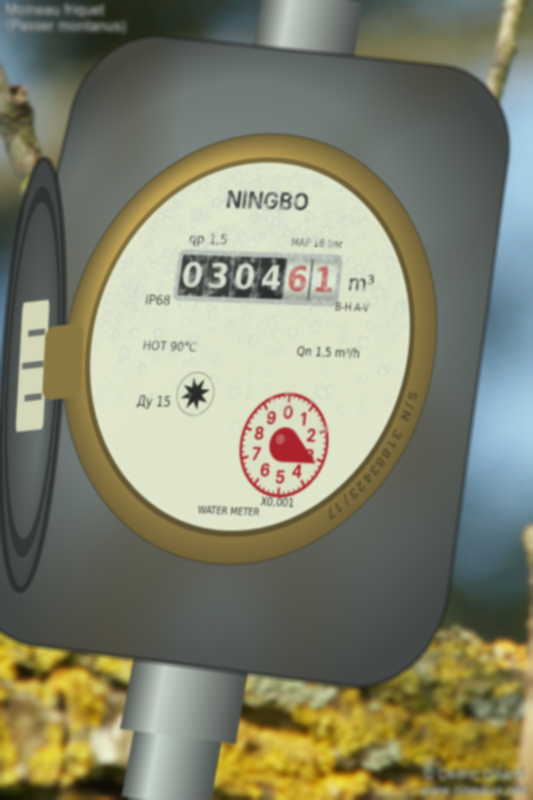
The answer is 304.613 m³
